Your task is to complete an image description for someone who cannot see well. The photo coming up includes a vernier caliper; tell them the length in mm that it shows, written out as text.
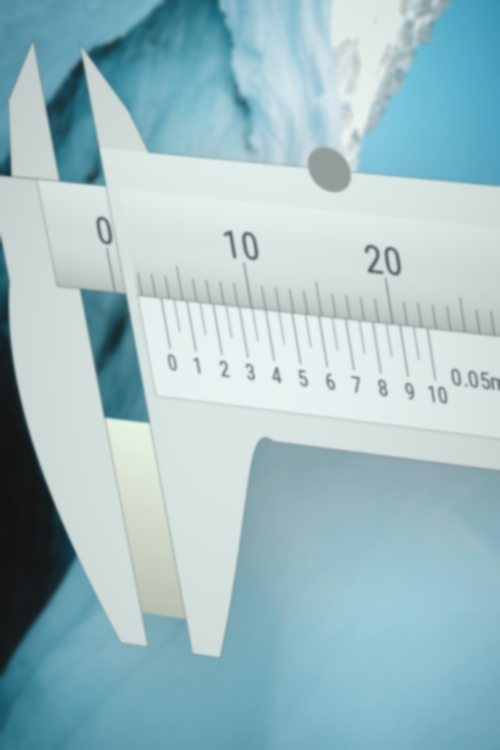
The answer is 3.4 mm
